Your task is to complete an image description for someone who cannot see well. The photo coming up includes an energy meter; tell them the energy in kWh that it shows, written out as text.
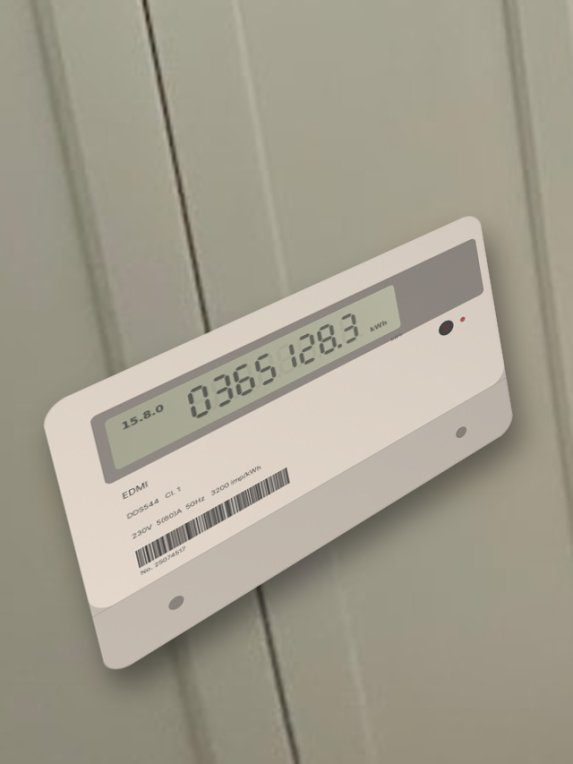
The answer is 365128.3 kWh
